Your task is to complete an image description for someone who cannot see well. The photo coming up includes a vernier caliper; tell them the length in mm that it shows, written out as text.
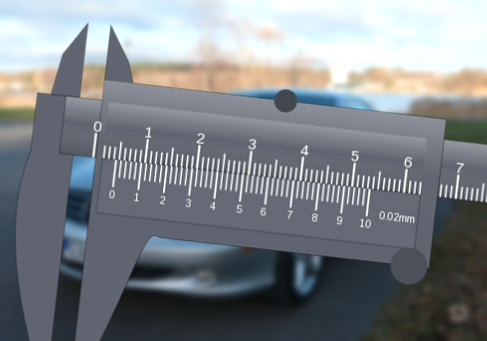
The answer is 4.4 mm
